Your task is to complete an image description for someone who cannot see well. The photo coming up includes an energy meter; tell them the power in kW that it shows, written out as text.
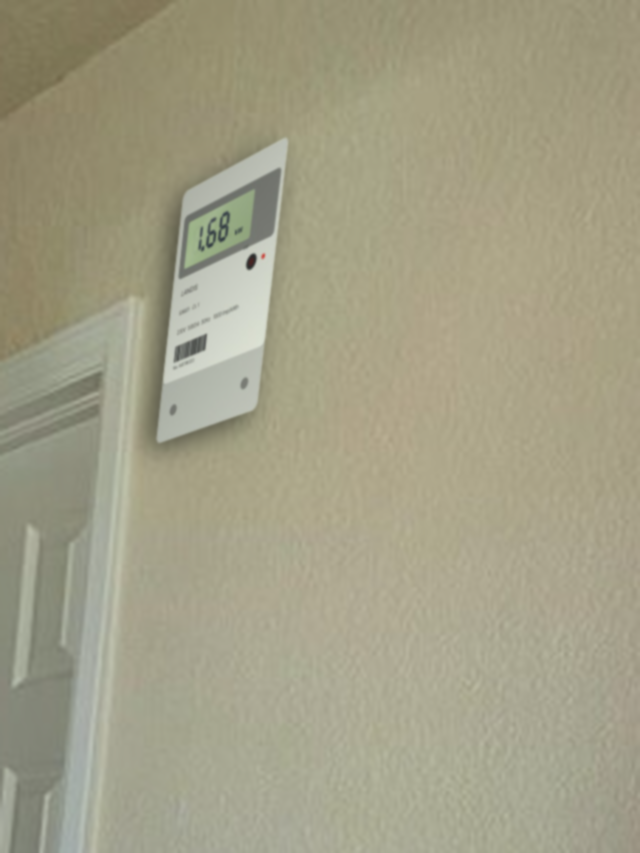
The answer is 1.68 kW
